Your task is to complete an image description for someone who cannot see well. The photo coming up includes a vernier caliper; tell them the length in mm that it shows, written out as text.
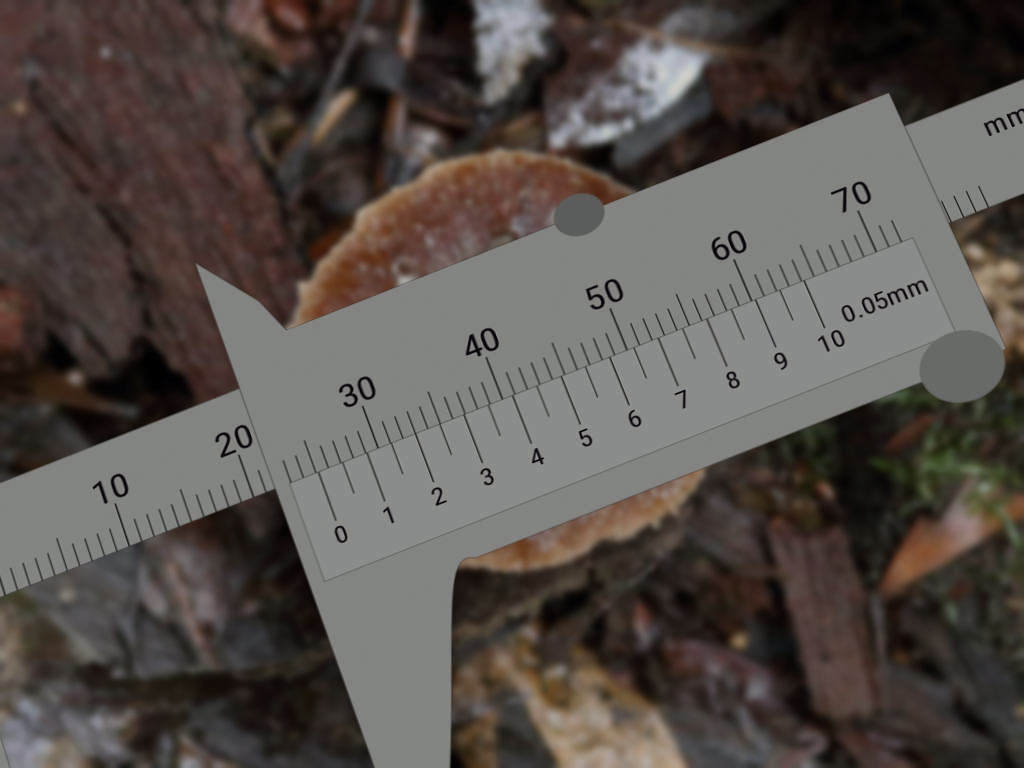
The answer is 25.2 mm
